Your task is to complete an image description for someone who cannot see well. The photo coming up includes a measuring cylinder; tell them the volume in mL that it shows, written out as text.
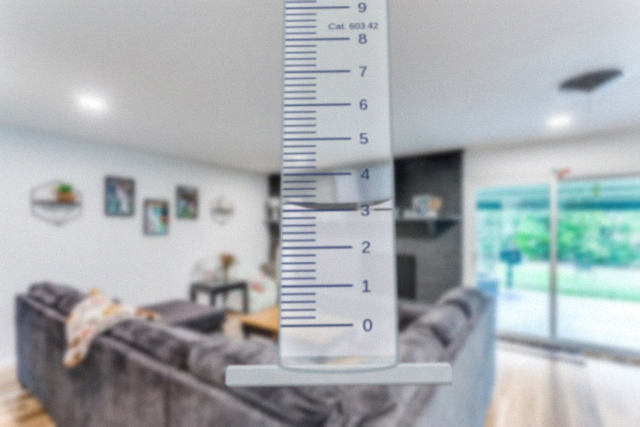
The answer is 3 mL
